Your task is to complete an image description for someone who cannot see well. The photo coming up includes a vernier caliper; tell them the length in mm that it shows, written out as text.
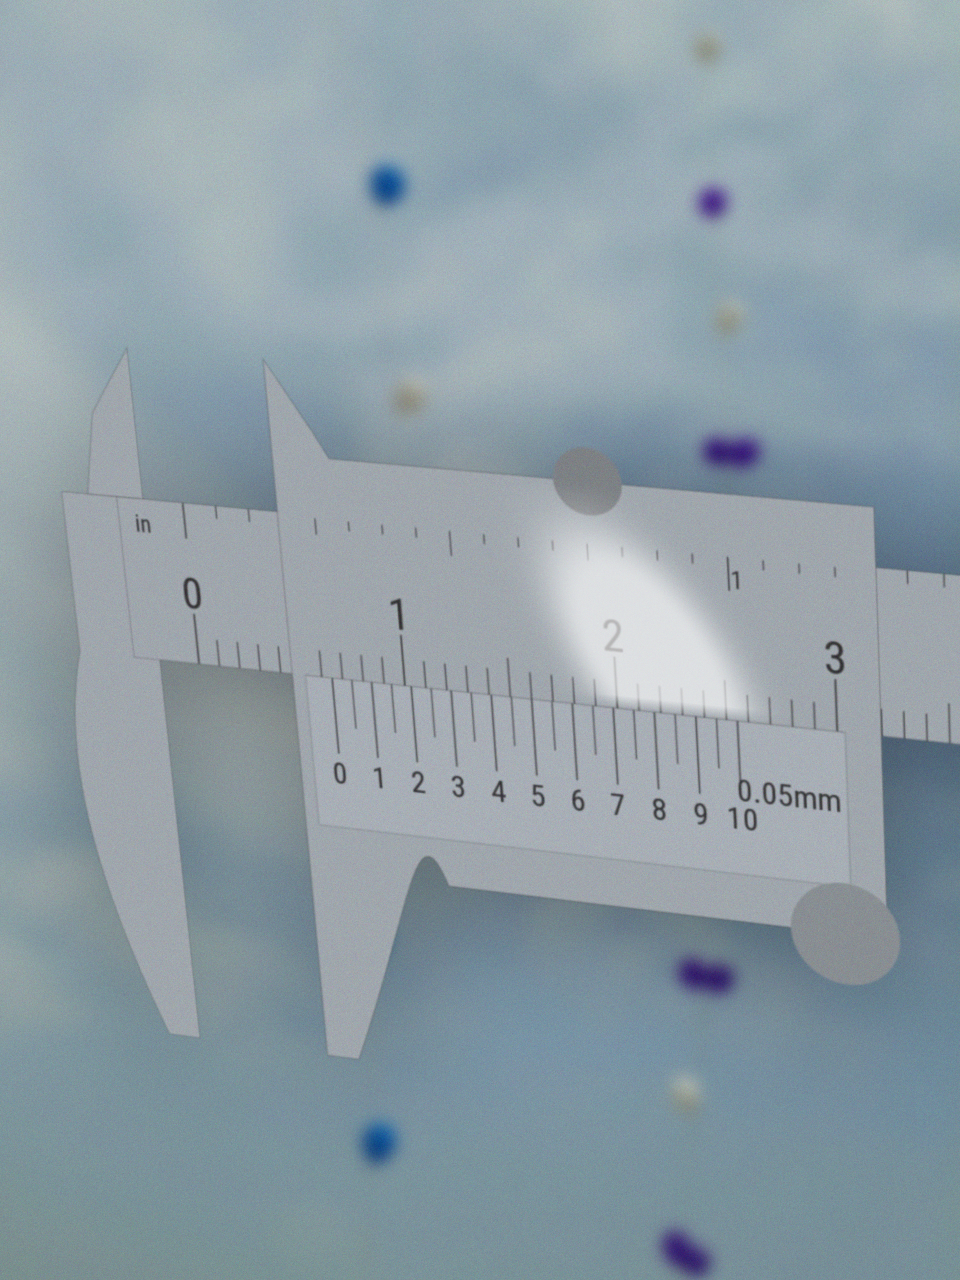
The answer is 6.5 mm
